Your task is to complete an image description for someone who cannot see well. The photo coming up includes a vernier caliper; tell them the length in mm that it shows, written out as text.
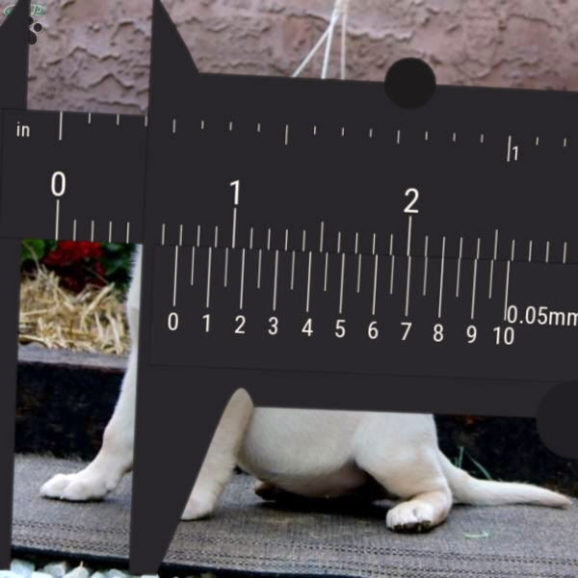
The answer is 6.8 mm
